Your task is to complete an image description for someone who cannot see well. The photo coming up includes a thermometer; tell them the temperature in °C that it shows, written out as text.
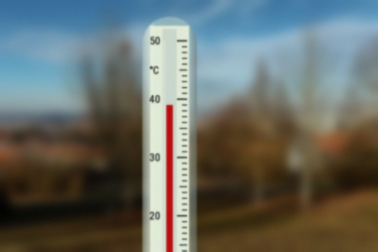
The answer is 39 °C
